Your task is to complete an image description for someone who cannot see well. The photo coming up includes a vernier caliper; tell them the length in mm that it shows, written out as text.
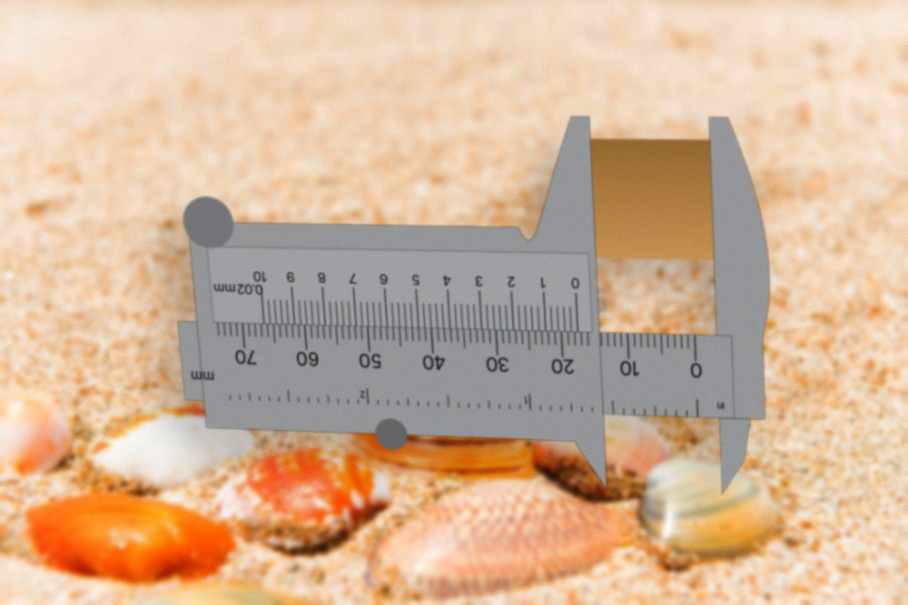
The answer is 17.5 mm
